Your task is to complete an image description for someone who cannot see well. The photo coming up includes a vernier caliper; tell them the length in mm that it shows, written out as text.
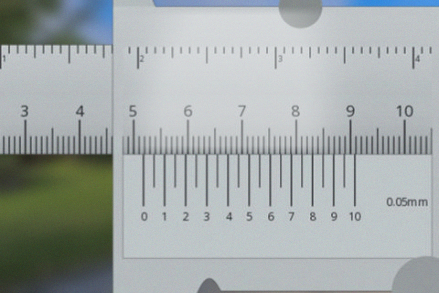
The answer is 51.8 mm
